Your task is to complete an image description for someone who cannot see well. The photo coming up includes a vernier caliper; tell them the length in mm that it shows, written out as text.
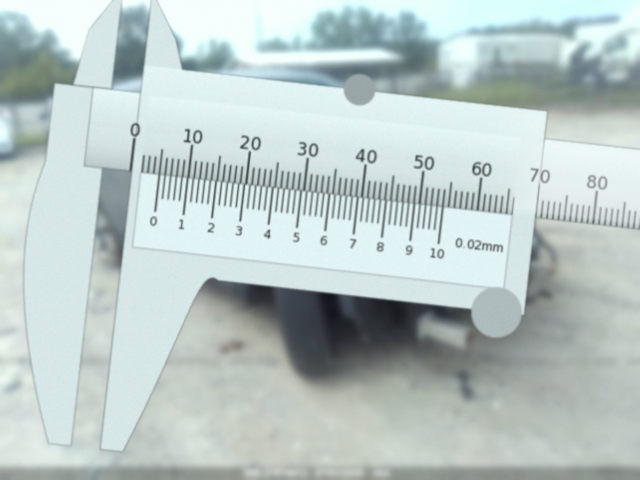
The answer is 5.0 mm
